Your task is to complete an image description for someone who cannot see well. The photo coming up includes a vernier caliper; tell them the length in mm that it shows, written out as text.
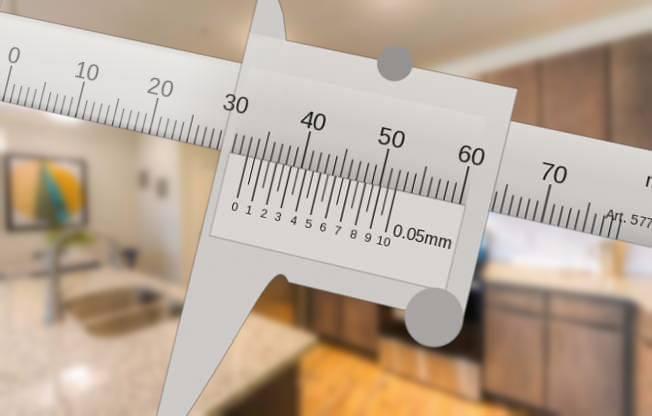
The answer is 33.0 mm
